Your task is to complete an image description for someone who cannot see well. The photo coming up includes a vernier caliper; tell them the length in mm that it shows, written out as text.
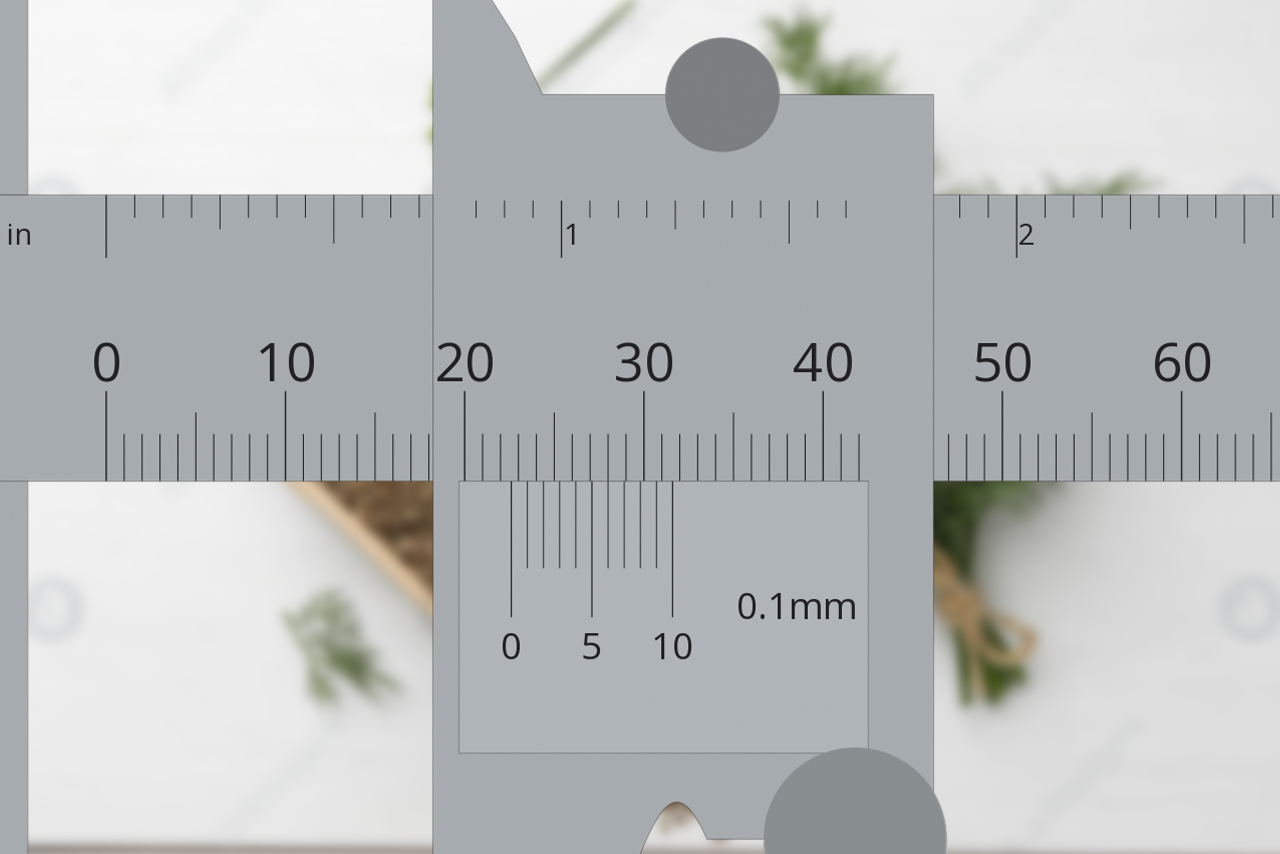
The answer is 22.6 mm
